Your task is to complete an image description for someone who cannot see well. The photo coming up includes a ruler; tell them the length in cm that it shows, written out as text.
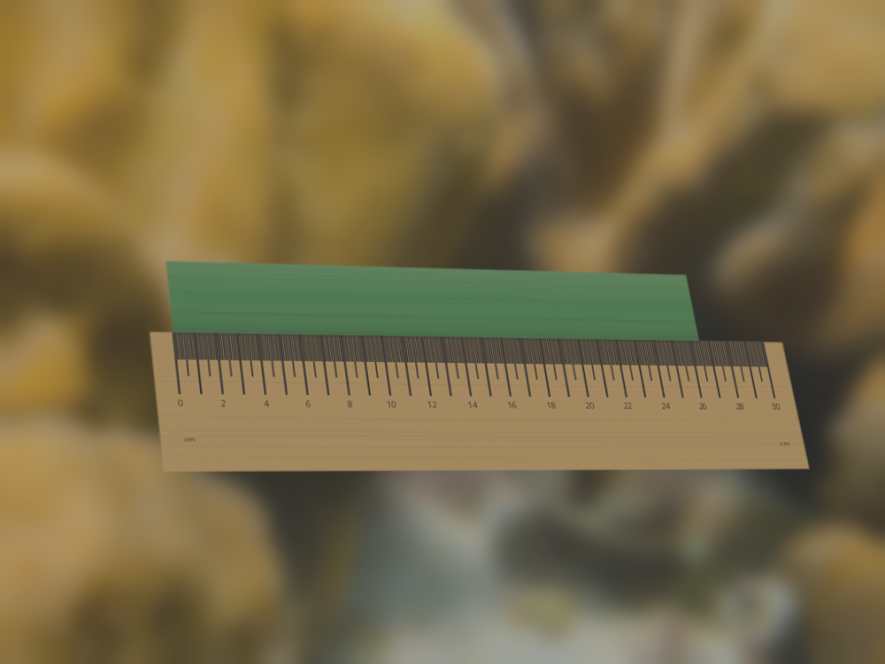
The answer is 26.5 cm
